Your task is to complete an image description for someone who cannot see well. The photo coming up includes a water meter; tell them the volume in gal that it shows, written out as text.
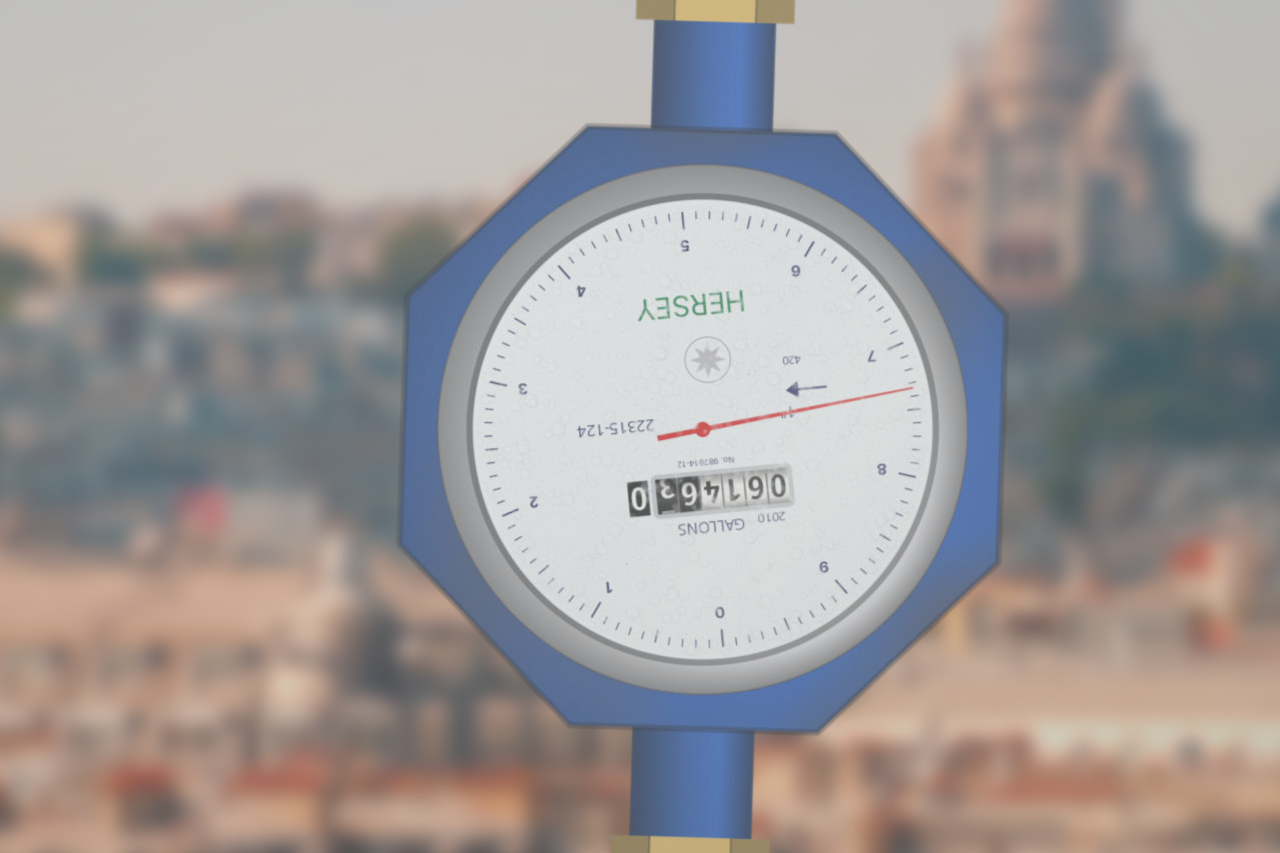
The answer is 614627.3 gal
